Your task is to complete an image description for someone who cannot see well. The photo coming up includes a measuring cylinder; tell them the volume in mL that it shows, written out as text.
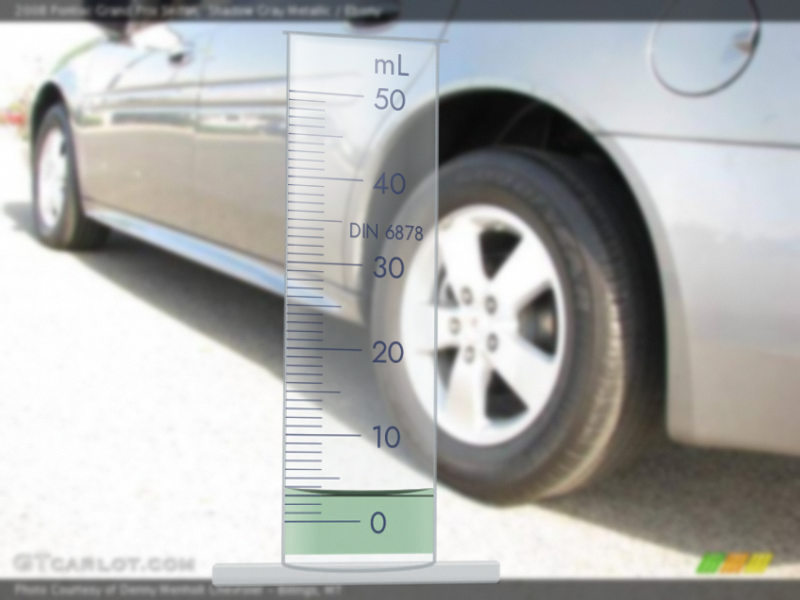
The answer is 3 mL
